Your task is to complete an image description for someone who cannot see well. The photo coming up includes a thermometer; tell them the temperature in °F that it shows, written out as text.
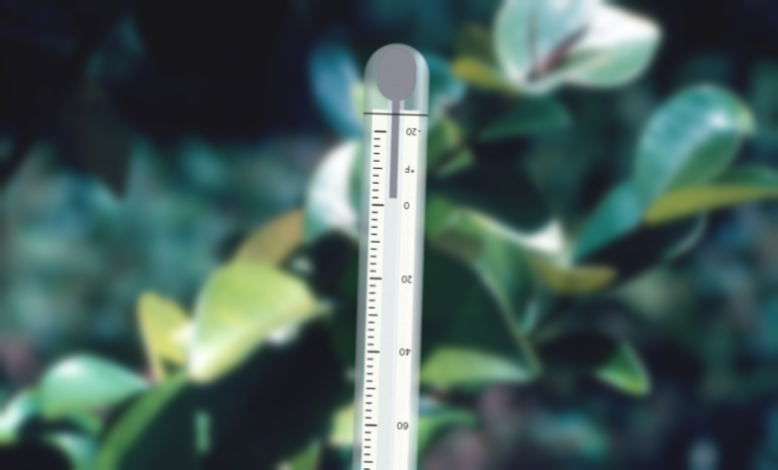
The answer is -2 °F
